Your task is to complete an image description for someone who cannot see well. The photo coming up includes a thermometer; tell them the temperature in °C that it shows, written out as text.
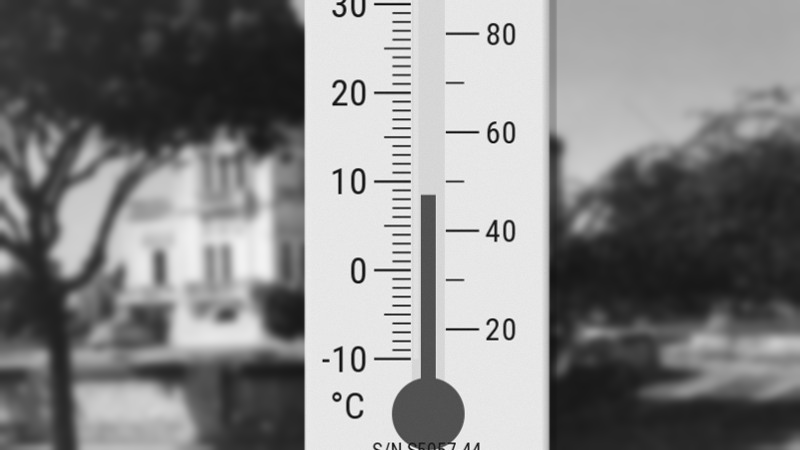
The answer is 8.5 °C
